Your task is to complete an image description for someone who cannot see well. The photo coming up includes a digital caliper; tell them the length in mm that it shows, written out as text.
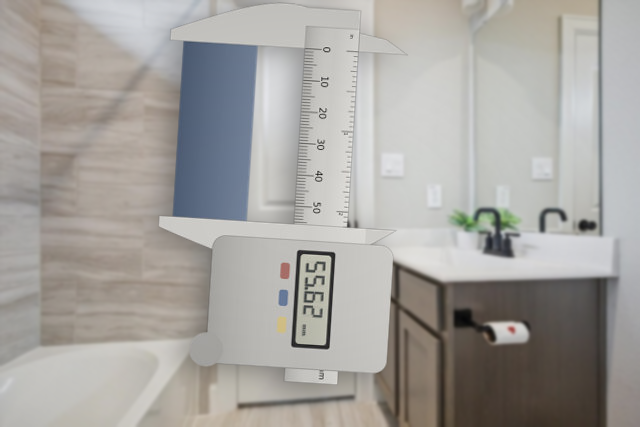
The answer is 55.62 mm
